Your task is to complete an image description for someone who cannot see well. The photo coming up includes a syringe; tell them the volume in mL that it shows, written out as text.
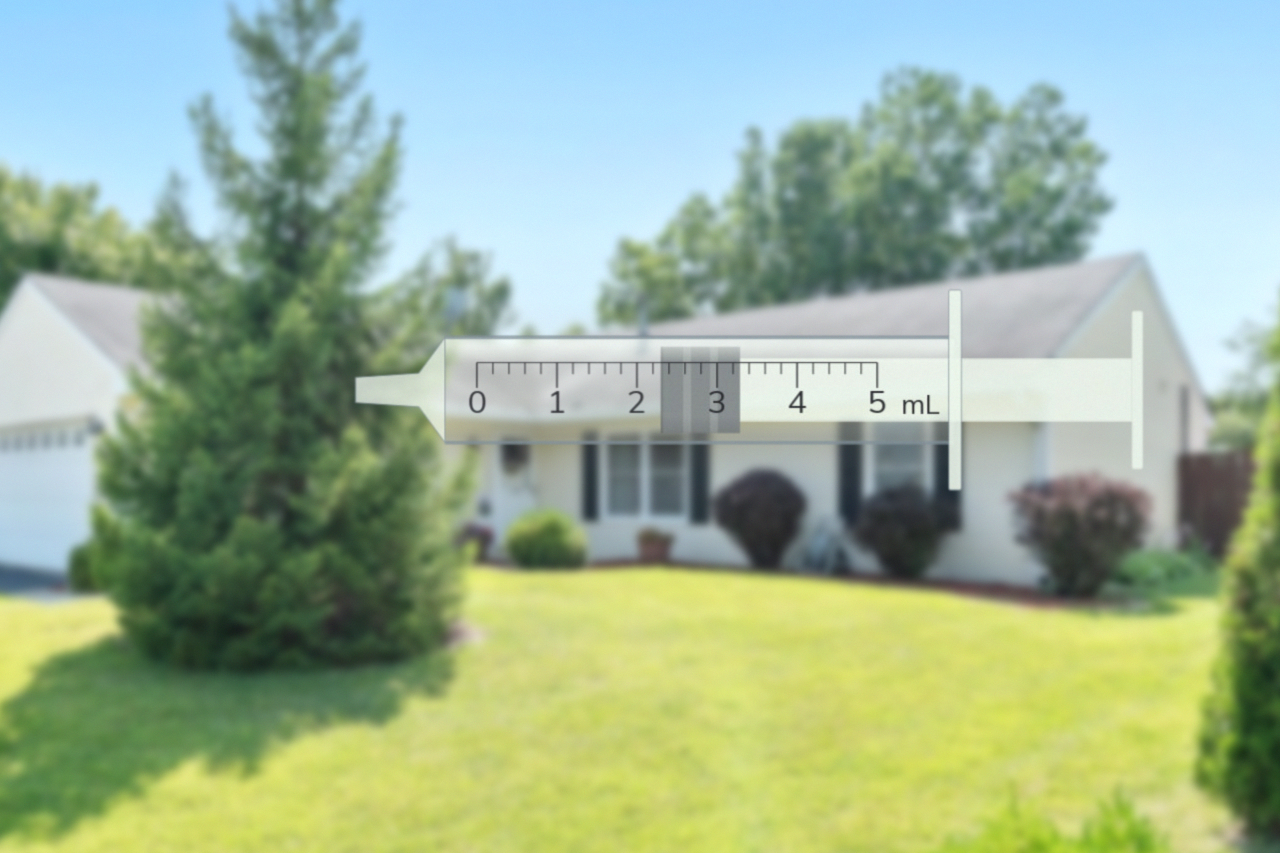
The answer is 2.3 mL
